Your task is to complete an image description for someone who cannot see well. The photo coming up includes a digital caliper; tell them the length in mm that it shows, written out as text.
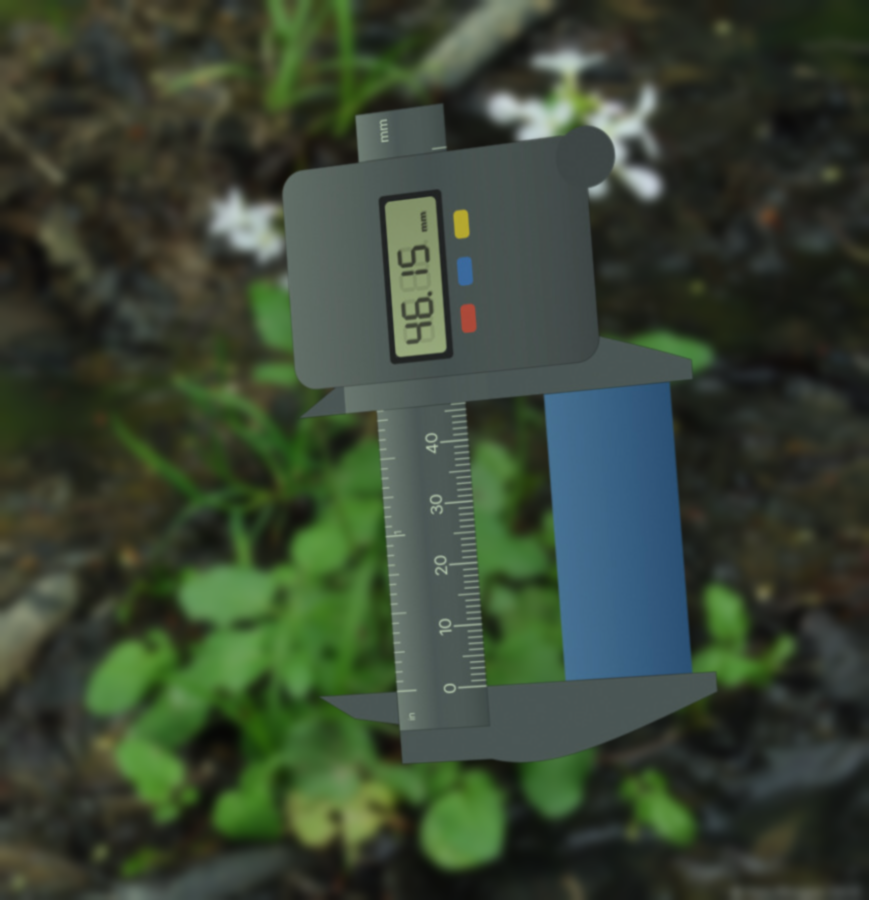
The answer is 46.15 mm
